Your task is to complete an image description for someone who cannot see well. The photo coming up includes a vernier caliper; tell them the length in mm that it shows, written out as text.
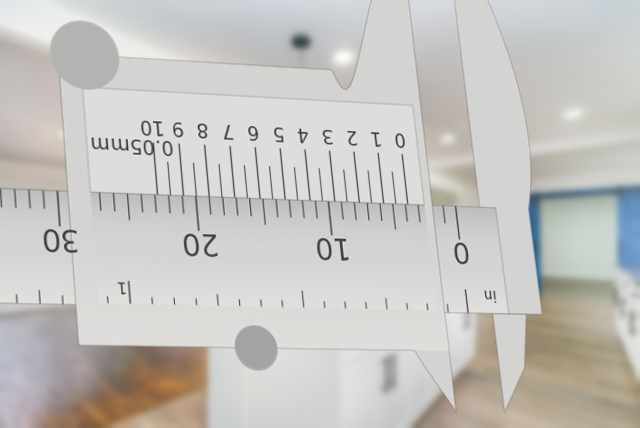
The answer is 3.8 mm
